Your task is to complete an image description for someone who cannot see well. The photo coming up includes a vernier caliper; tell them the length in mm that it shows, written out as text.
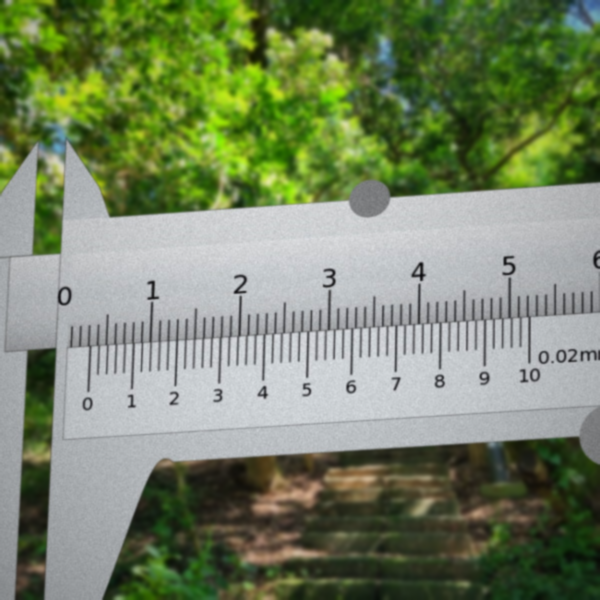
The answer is 3.2 mm
